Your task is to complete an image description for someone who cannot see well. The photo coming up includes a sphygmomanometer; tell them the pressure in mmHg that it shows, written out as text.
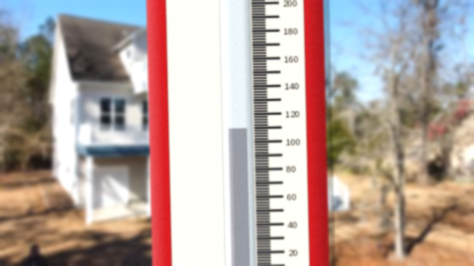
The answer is 110 mmHg
